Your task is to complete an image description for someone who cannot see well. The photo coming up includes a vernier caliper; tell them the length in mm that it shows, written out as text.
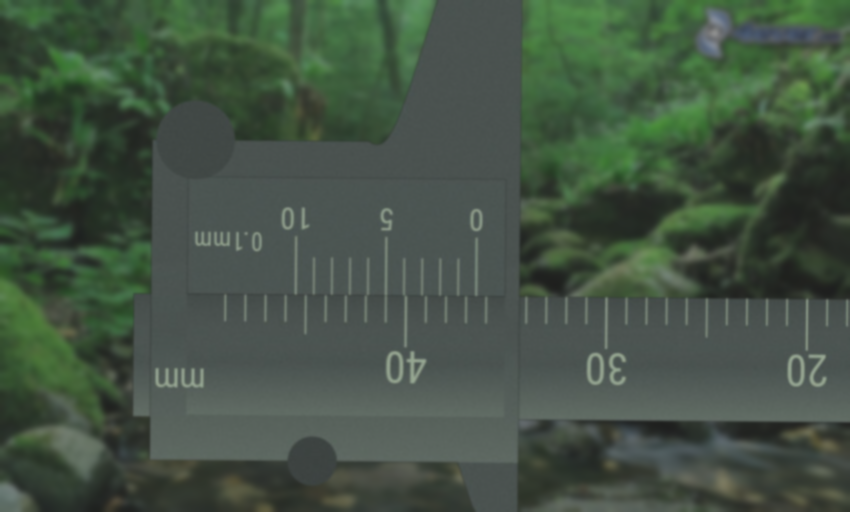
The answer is 36.5 mm
